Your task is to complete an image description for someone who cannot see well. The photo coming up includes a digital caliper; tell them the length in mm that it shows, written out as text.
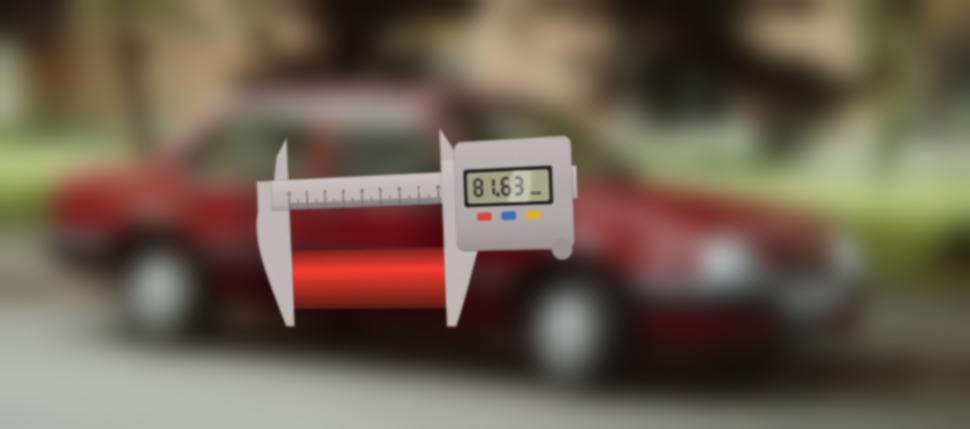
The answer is 81.63 mm
